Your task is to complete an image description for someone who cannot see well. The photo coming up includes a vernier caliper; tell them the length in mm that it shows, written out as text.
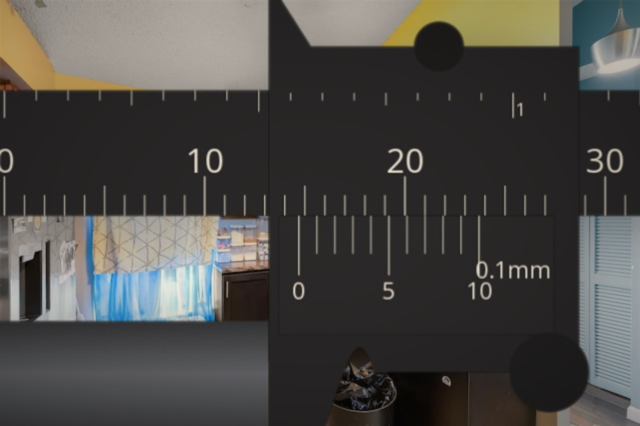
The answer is 14.7 mm
